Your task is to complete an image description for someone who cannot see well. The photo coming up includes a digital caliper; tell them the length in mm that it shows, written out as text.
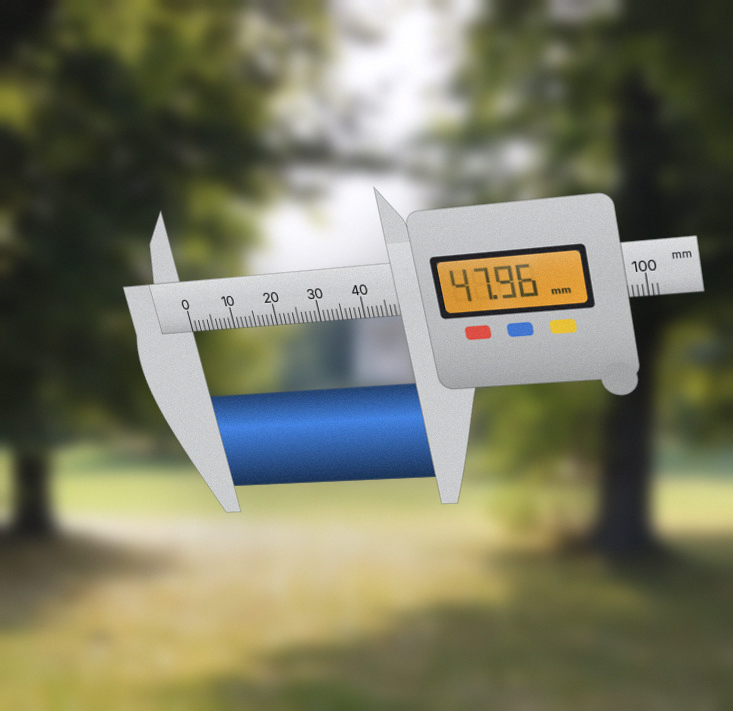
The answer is 47.96 mm
